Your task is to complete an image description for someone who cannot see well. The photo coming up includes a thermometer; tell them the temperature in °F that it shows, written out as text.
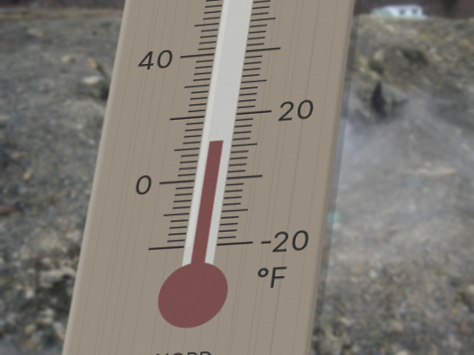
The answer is 12 °F
